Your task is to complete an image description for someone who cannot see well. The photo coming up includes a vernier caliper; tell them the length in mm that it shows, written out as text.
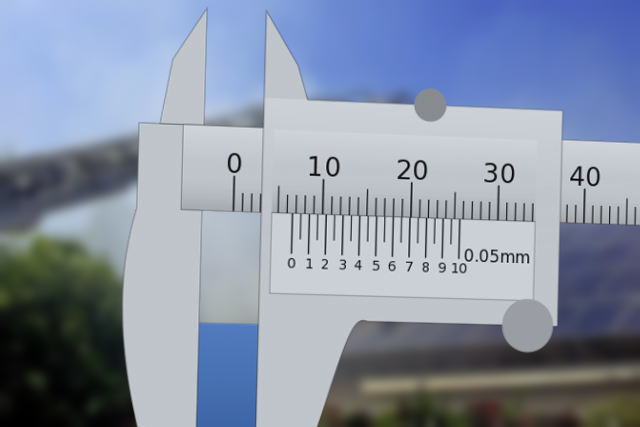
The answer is 6.6 mm
